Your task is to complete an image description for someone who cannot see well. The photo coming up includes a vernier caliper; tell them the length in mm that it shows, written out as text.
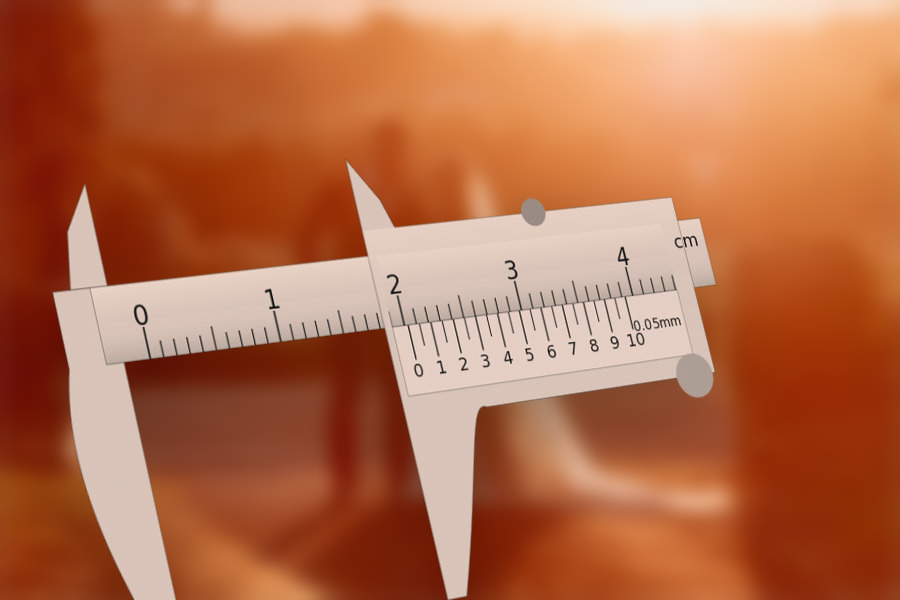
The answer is 20.3 mm
